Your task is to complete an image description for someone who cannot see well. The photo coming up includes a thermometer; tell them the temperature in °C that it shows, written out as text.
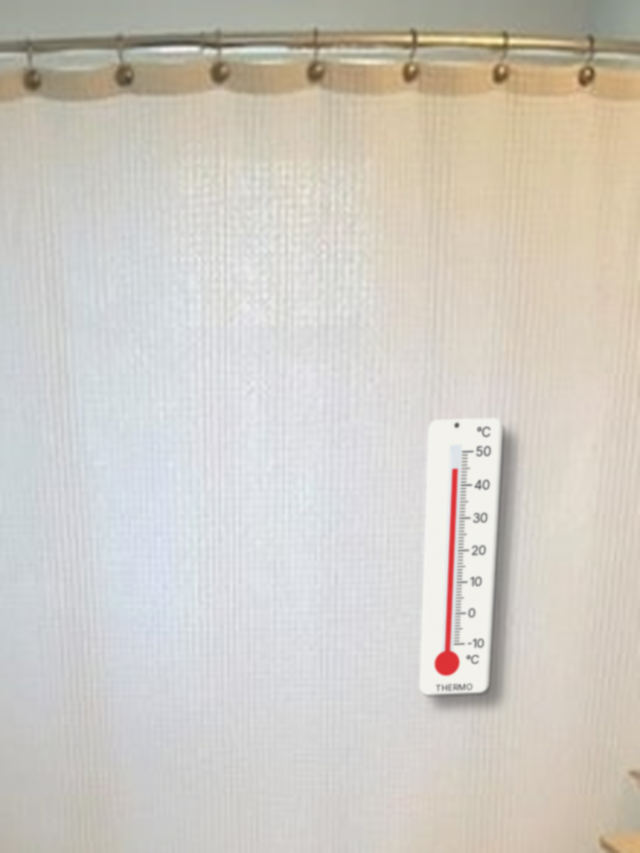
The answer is 45 °C
